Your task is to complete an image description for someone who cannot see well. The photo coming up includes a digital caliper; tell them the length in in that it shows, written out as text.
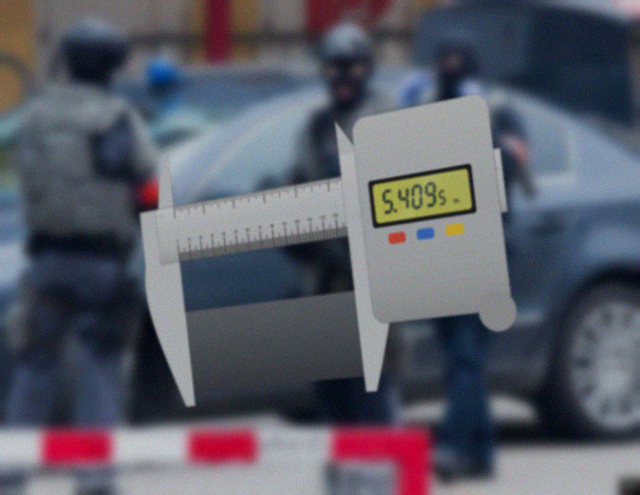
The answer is 5.4095 in
